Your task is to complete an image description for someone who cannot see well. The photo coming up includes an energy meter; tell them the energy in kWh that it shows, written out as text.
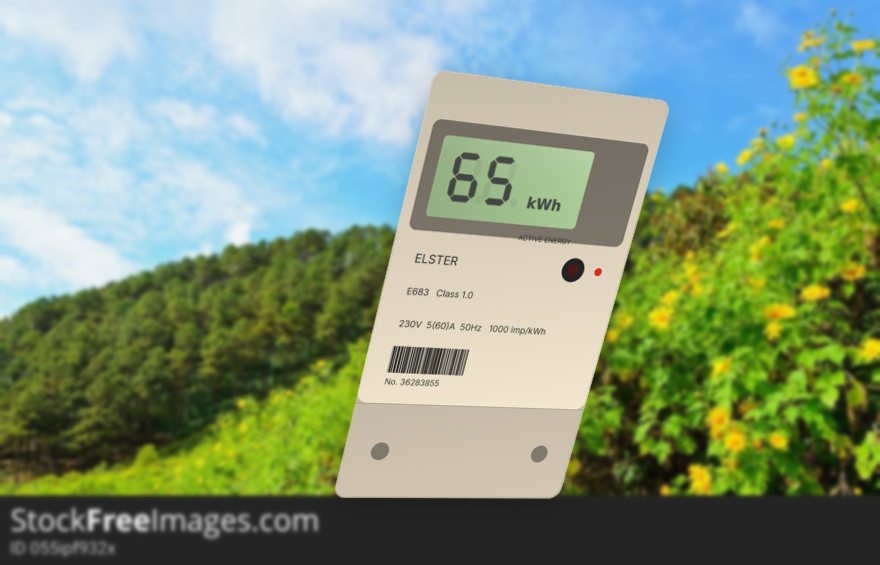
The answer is 65 kWh
